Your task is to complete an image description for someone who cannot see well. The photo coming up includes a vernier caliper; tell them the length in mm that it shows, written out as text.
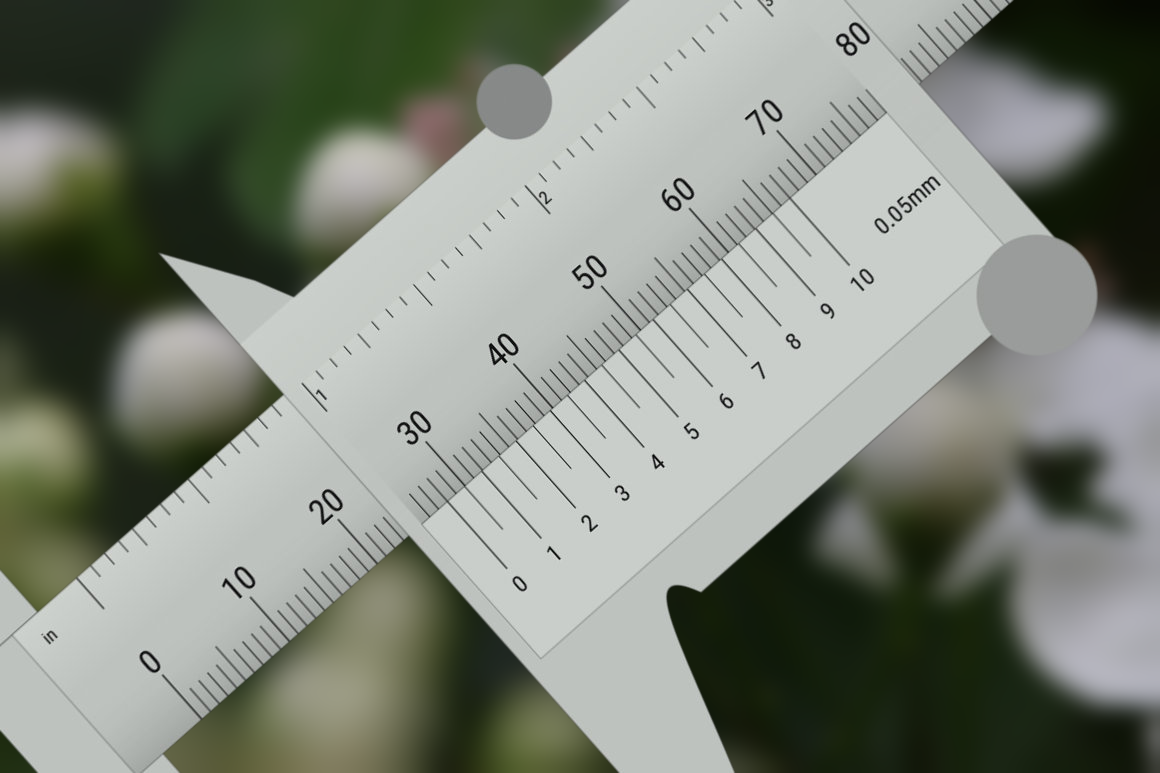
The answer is 28.0 mm
